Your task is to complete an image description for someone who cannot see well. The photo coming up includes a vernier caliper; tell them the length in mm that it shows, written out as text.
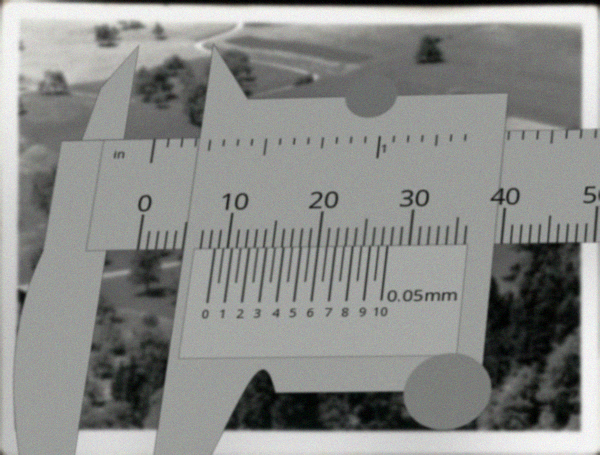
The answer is 8.6 mm
